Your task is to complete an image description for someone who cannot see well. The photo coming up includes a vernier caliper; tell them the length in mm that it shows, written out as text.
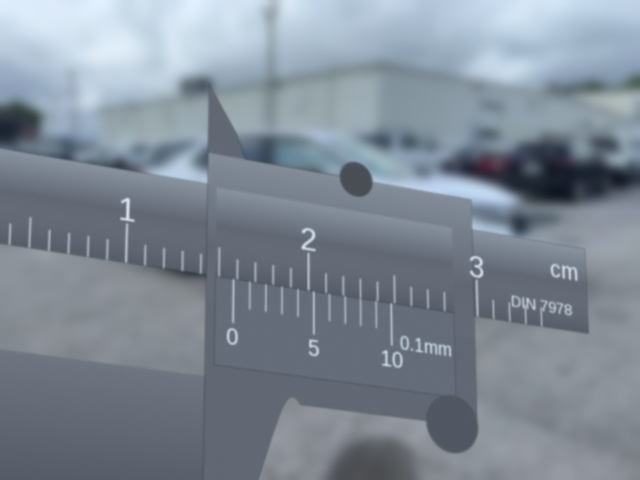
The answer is 15.8 mm
